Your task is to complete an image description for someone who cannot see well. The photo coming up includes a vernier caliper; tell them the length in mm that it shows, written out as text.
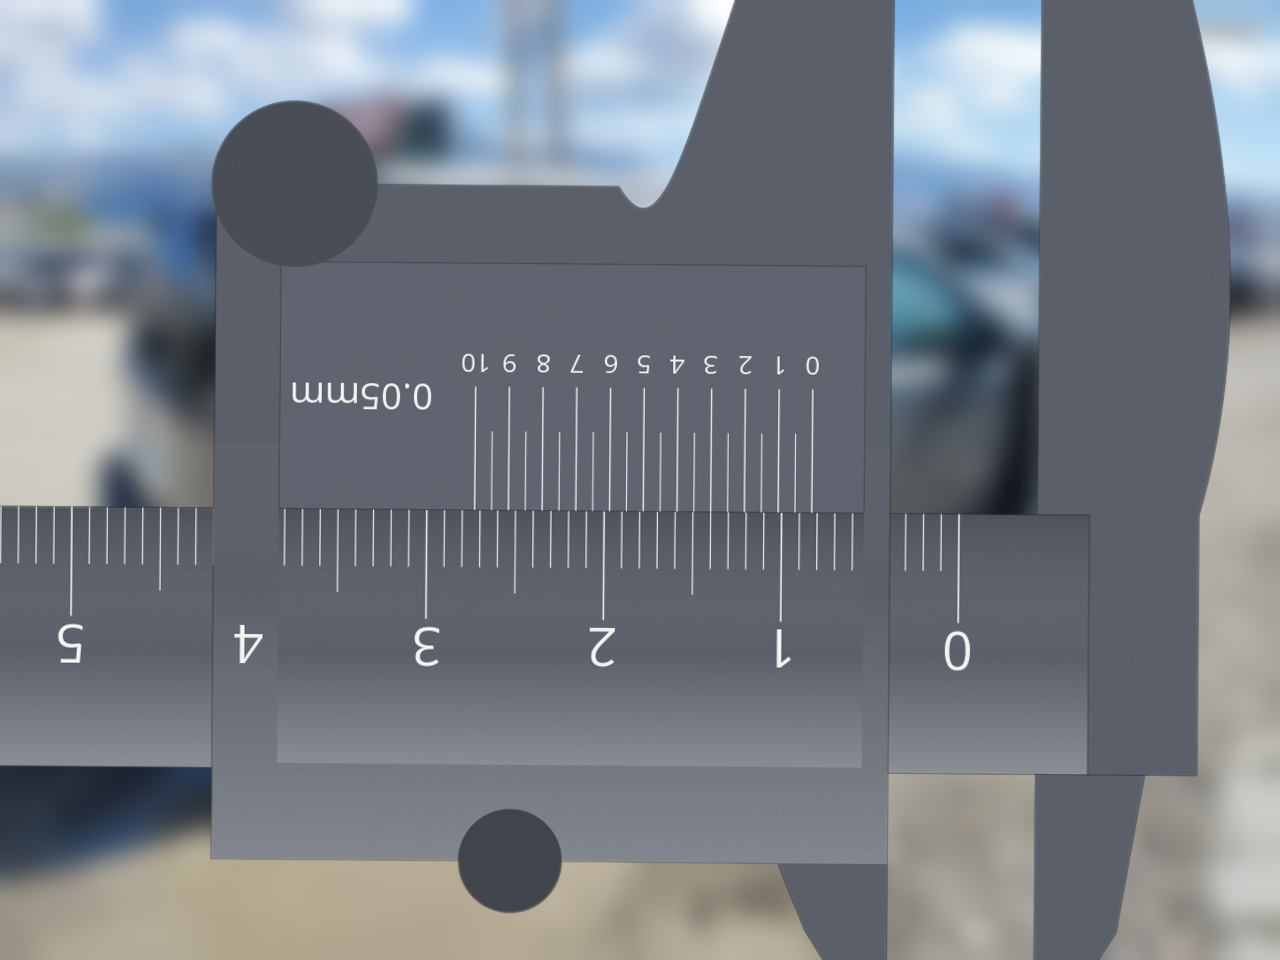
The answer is 8.3 mm
